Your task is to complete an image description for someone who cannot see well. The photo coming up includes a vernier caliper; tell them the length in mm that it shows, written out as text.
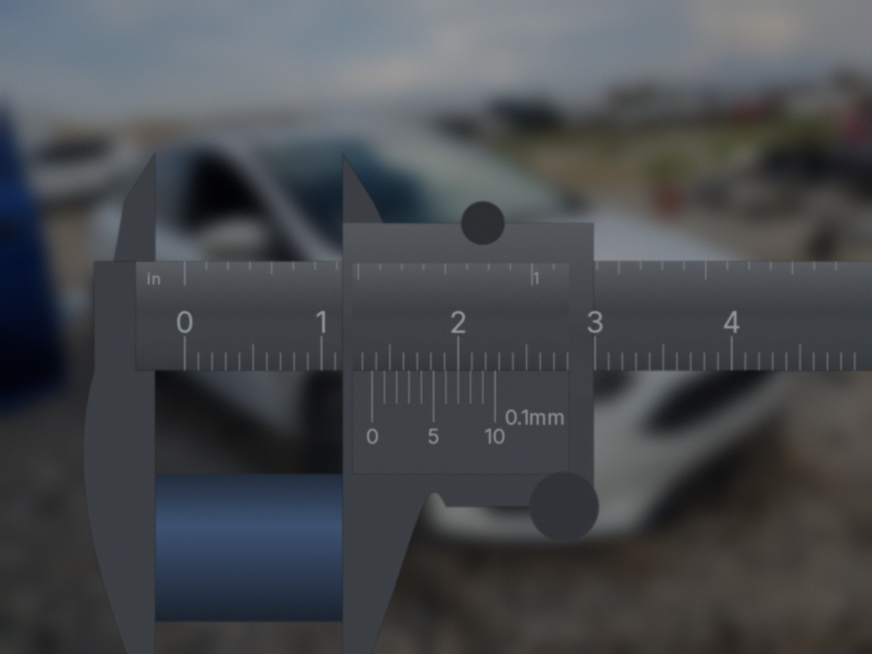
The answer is 13.7 mm
